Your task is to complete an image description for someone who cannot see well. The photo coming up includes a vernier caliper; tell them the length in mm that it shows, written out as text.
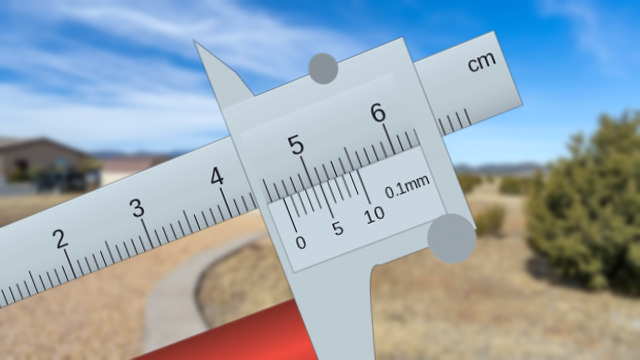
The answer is 46.4 mm
